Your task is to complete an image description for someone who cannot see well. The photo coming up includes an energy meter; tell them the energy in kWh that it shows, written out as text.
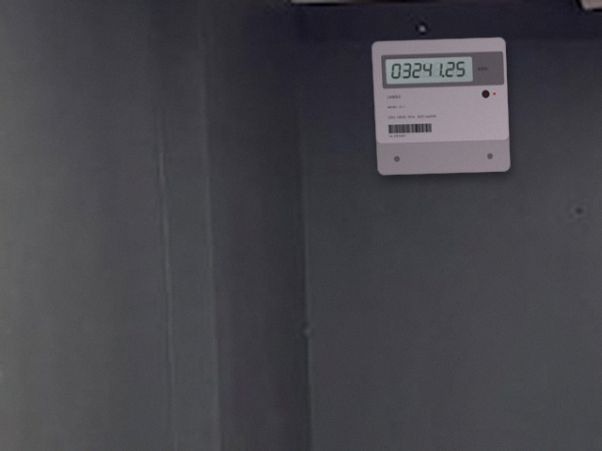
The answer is 3241.25 kWh
